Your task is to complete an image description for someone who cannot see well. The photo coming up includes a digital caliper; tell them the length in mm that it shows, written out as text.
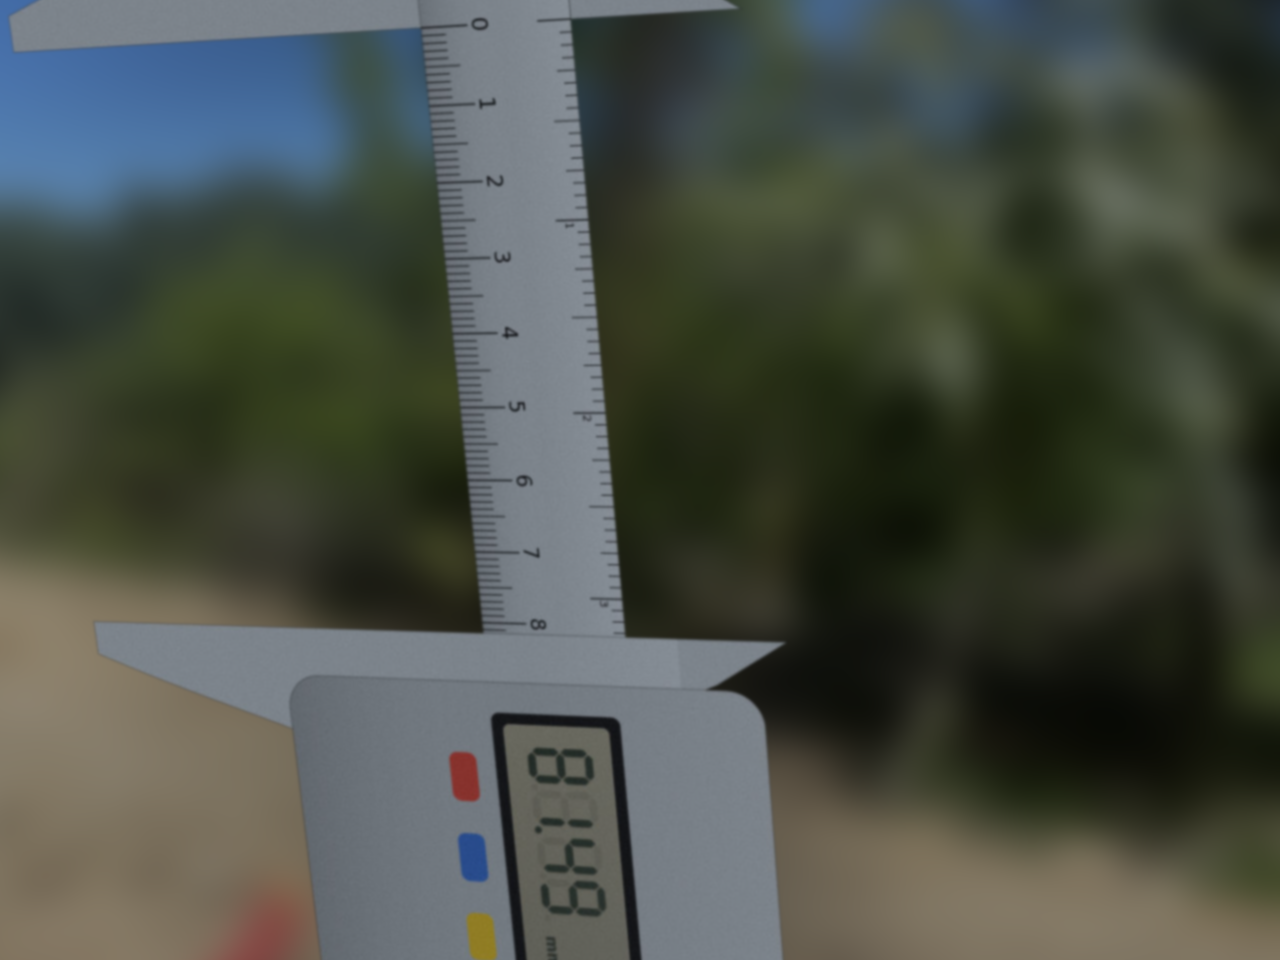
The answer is 81.49 mm
